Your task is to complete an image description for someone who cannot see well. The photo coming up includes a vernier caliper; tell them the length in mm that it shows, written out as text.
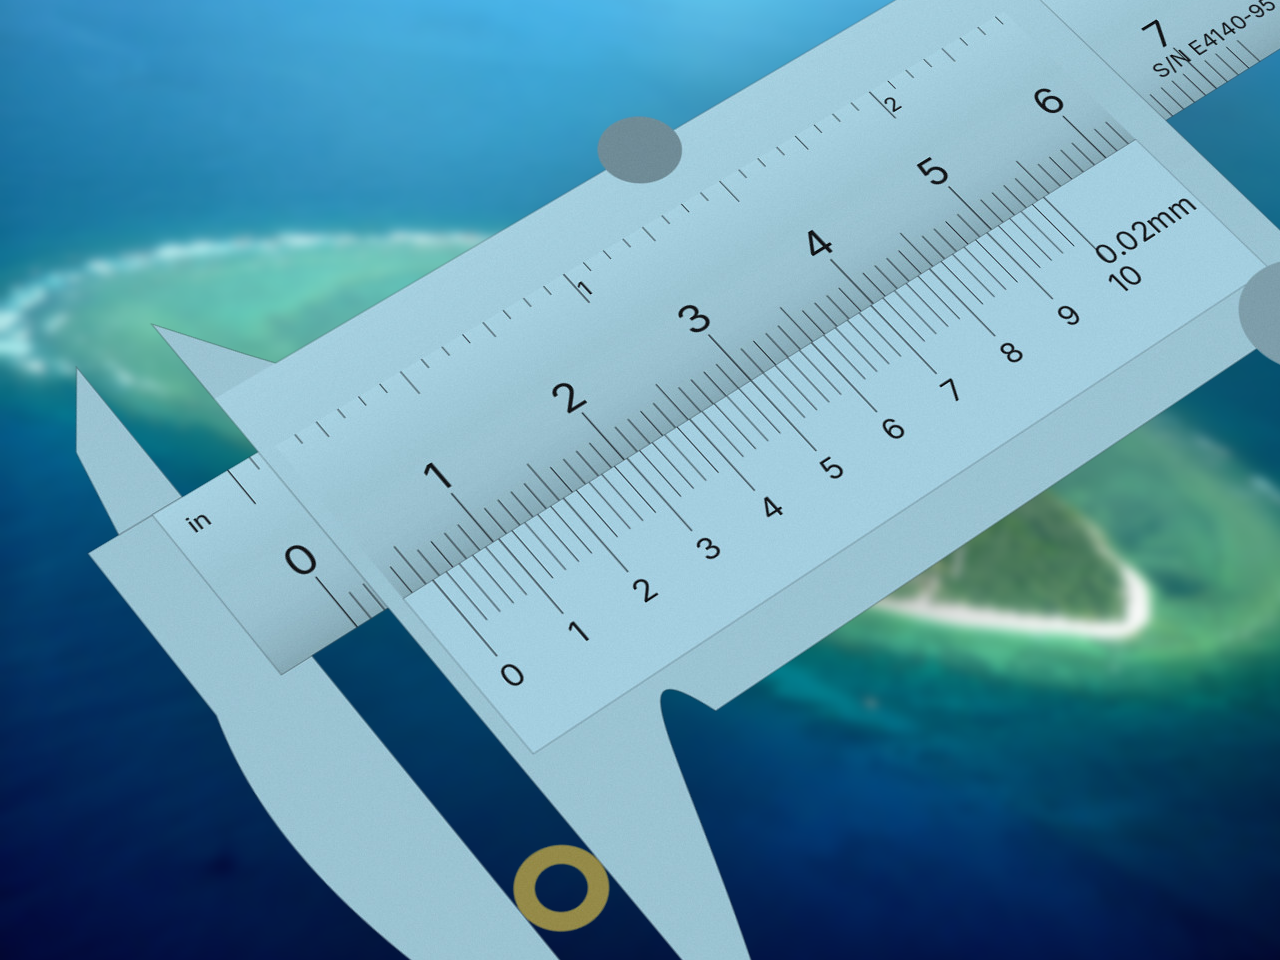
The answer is 5.5 mm
